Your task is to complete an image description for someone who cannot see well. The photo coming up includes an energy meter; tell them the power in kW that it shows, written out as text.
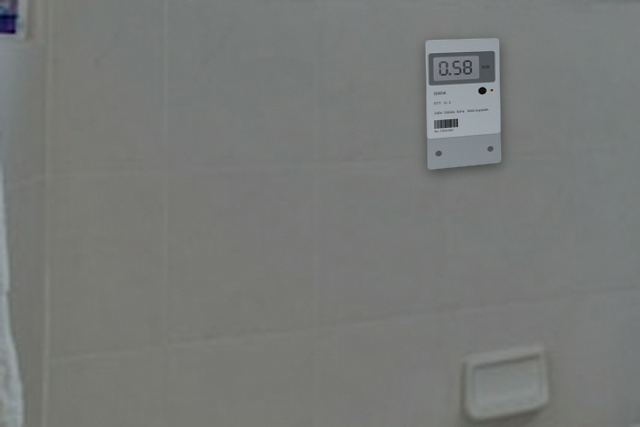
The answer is 0.58 kW
